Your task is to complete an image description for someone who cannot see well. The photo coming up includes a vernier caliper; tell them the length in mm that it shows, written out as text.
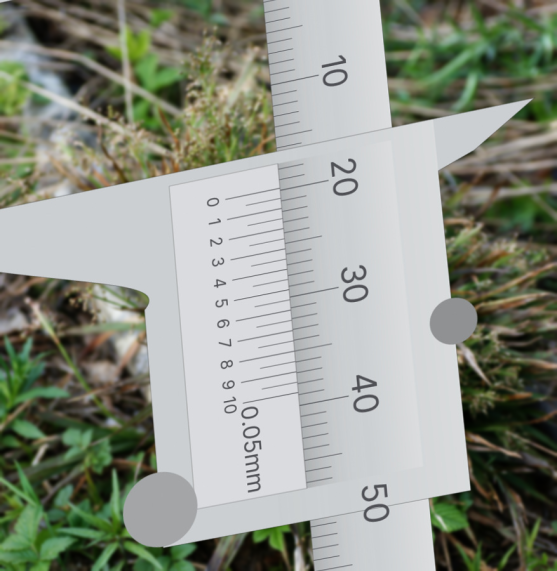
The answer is 19.8 mm
